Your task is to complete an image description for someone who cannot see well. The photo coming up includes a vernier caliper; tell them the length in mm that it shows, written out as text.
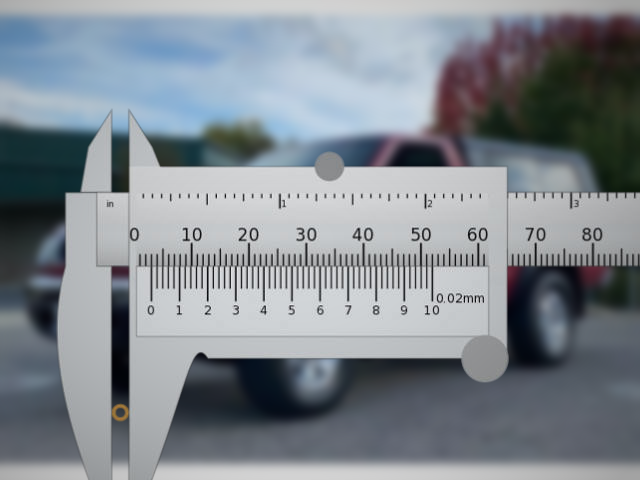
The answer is 3.0 mm
